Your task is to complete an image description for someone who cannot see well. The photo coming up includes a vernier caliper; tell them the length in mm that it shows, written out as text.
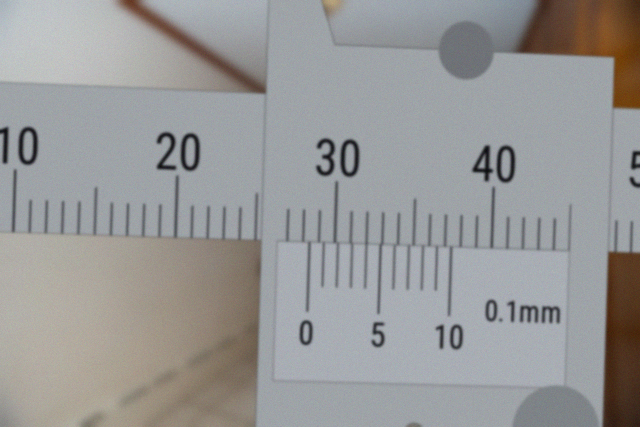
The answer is 28.4 mm
